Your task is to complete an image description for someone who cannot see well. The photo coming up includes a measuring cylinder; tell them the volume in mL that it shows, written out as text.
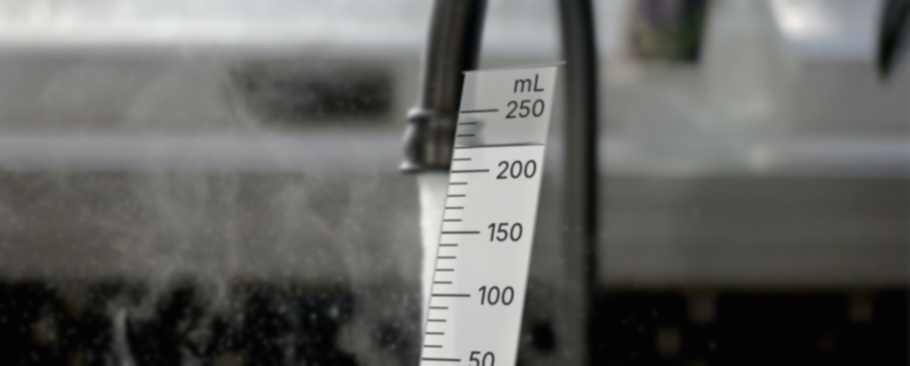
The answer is 220 mL
